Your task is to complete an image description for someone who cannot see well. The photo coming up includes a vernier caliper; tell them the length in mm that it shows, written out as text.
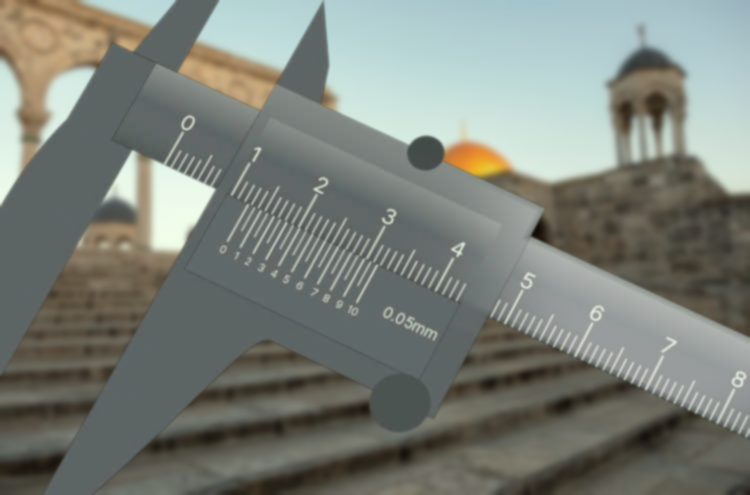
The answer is 12.6 mm
